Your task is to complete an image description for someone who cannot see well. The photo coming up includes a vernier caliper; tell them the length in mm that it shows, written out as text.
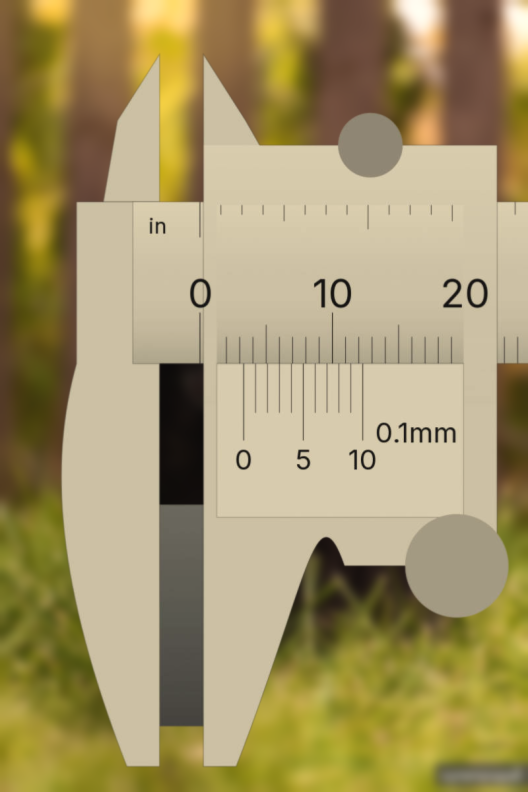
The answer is 3.3 mm
